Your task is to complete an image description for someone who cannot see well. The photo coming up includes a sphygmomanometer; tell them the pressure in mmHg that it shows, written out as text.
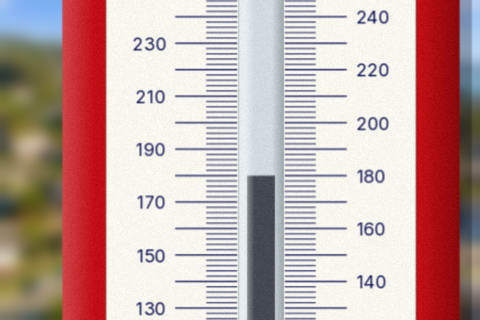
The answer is 180 mmHg
